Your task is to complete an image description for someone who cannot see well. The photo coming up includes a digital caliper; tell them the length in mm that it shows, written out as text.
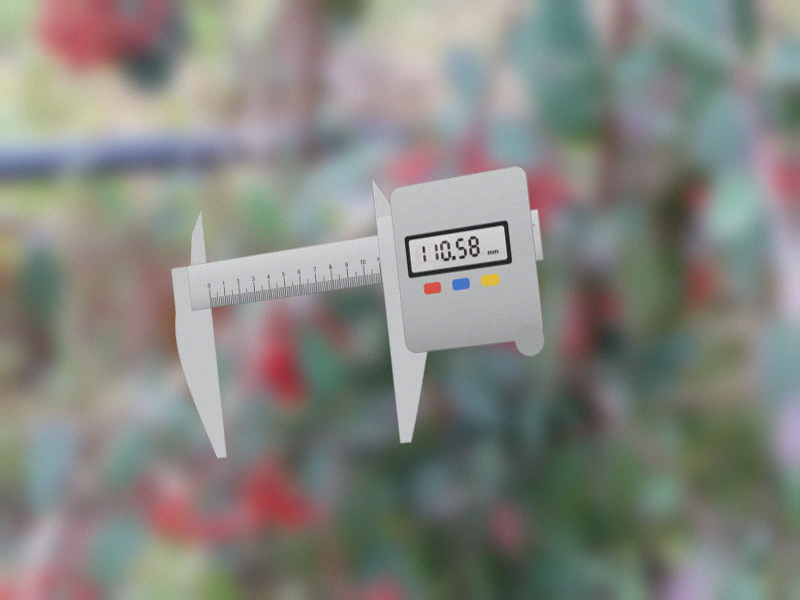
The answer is 110.58 mm
